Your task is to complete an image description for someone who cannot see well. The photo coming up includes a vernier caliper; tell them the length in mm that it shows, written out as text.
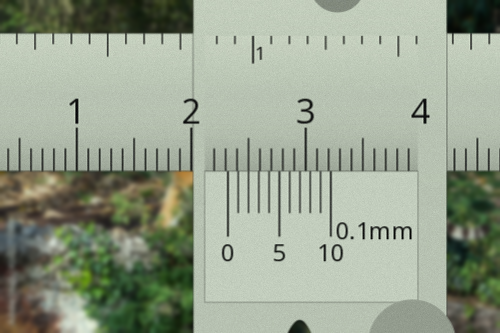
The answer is 23.2 mm
